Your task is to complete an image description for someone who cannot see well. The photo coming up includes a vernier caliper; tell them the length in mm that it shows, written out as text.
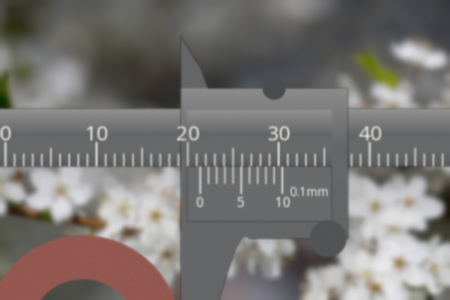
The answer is 21.4 mm
